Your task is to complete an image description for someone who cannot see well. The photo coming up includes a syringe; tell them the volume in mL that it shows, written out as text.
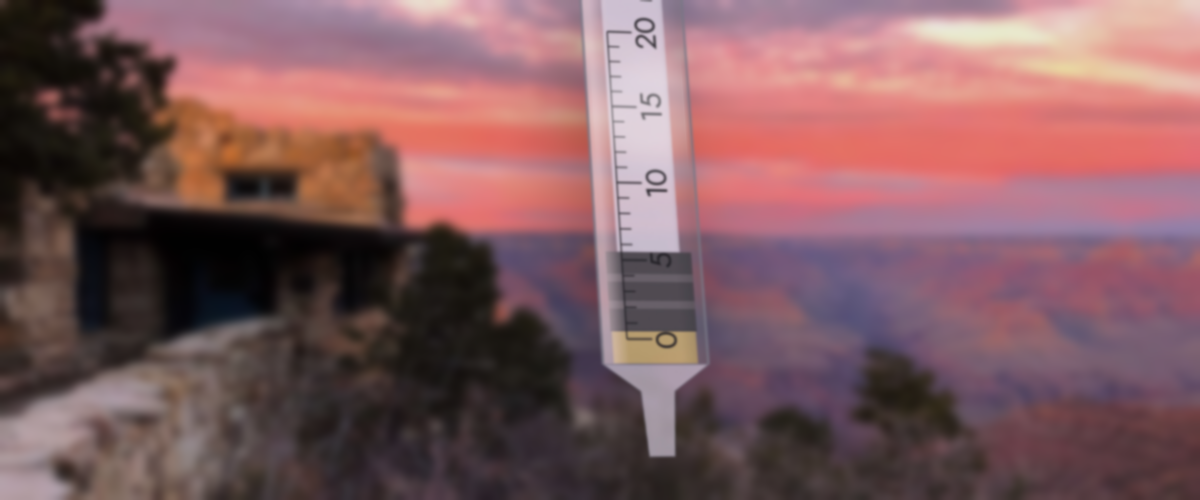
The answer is 0.5 mL
